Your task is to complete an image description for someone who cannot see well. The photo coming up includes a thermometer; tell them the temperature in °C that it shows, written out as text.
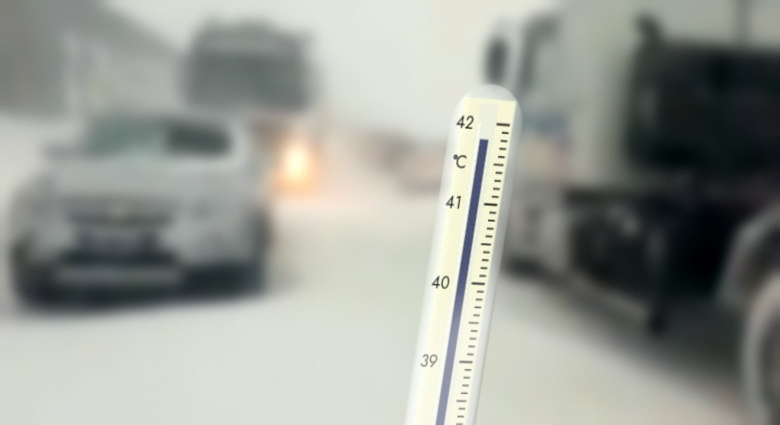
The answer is 41.8 °C
